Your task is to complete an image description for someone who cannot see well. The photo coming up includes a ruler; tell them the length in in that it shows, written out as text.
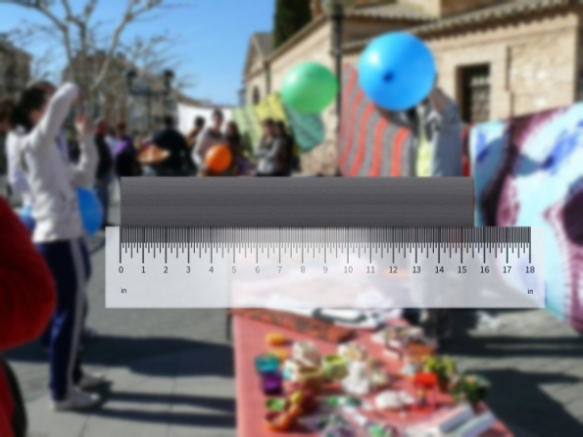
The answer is 15.5 in
